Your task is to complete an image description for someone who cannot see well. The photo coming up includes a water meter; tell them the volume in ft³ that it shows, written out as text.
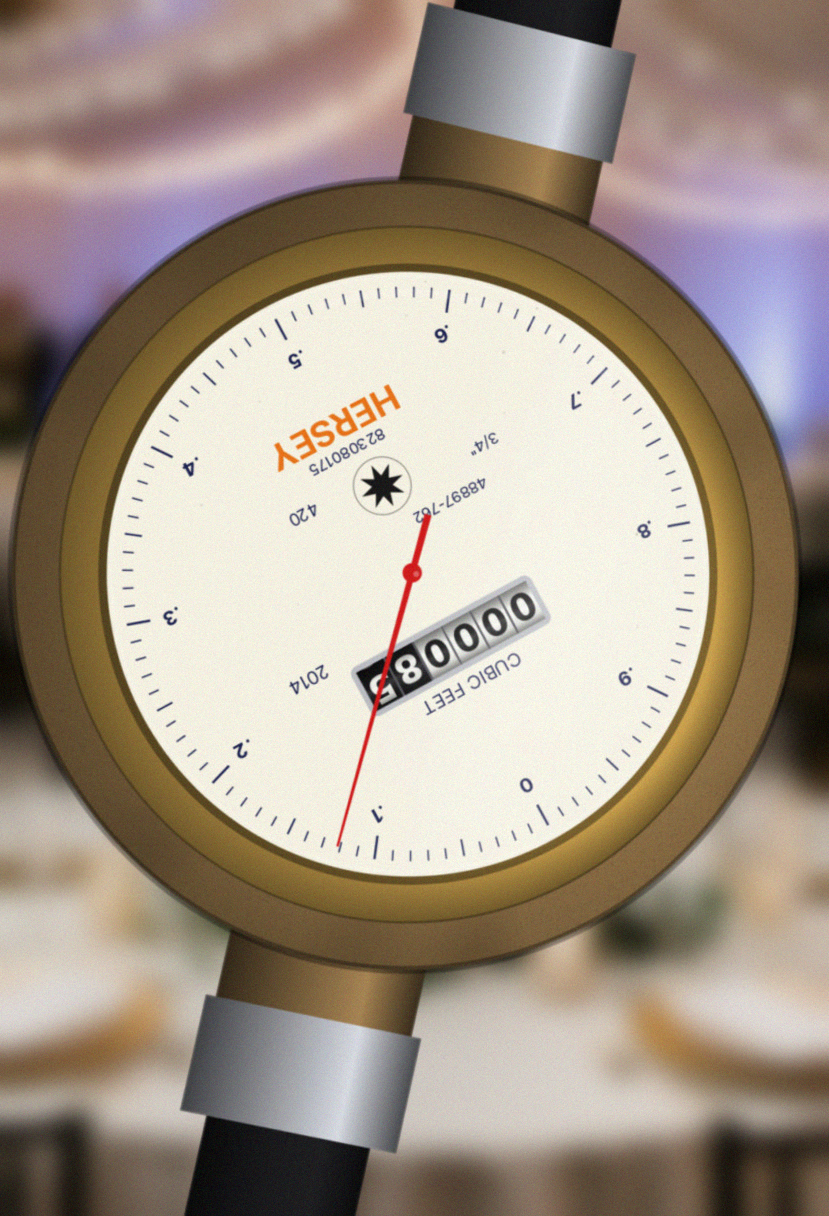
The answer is 85.12 ft³
